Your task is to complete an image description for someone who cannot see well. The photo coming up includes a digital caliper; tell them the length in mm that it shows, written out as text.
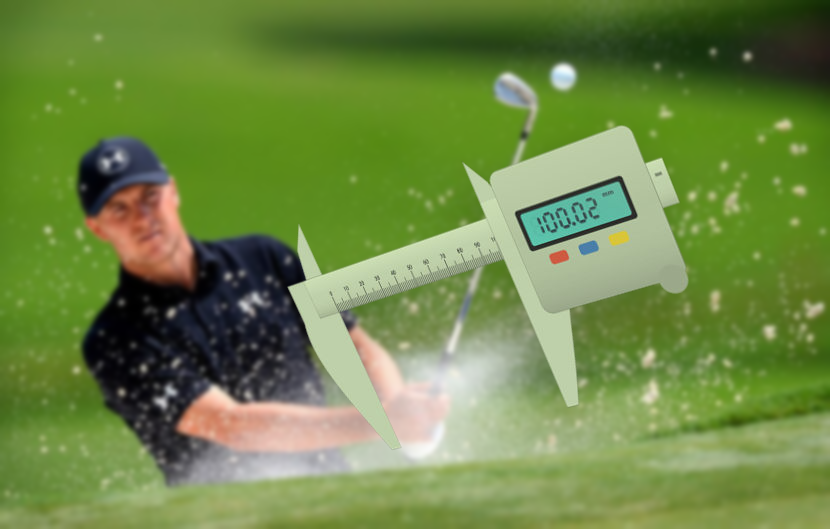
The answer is 100.02 mm
